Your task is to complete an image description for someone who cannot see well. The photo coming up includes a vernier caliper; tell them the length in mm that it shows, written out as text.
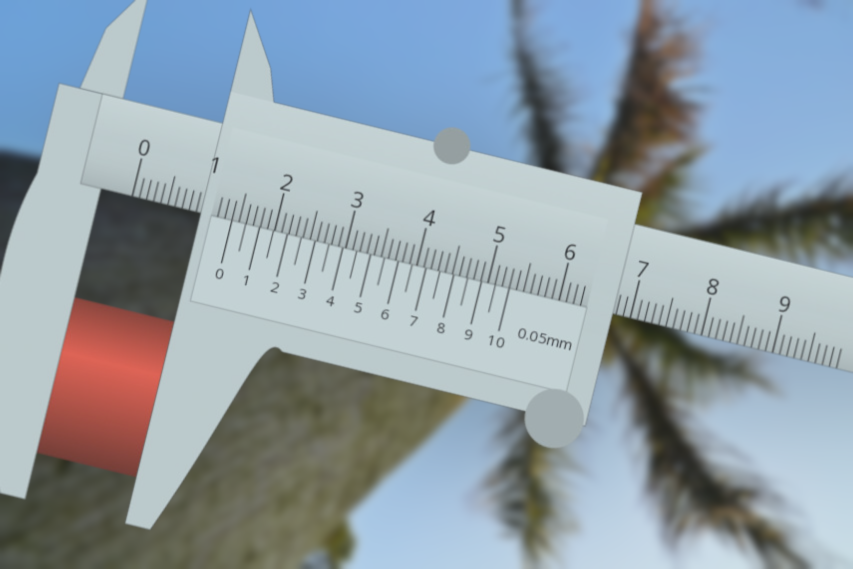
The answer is 14.0 mm
